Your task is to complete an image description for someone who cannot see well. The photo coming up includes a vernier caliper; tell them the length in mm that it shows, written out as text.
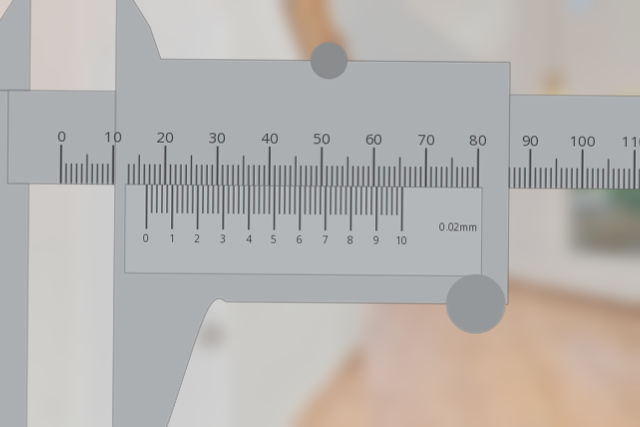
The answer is 16.5 mm
